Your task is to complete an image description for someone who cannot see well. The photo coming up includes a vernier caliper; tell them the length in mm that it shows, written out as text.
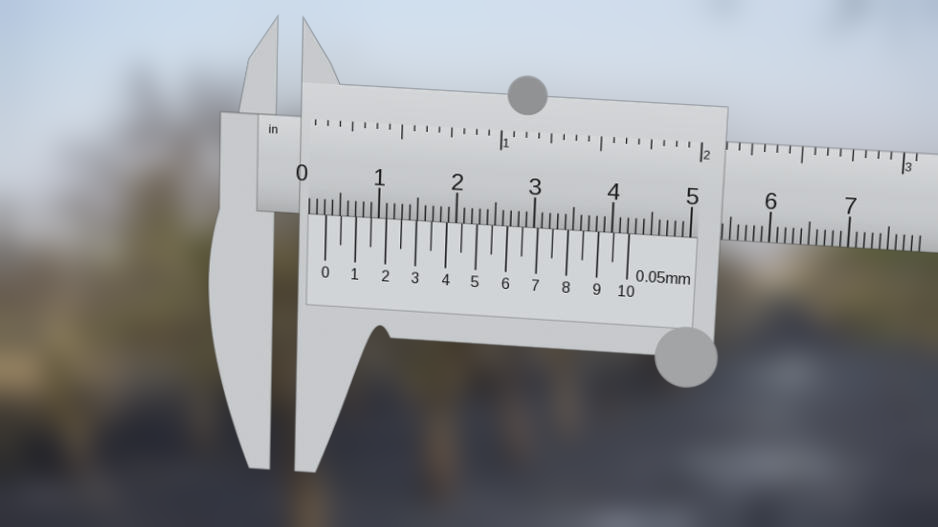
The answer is 3.2 mm
